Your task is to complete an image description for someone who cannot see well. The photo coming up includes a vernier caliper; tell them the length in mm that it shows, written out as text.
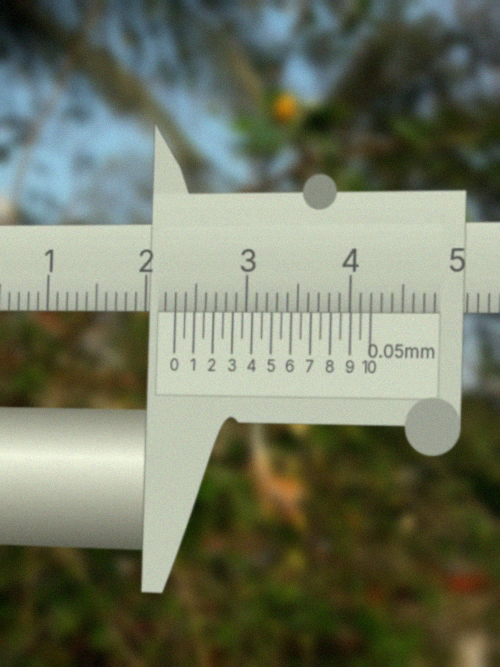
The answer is 23.0 mm
